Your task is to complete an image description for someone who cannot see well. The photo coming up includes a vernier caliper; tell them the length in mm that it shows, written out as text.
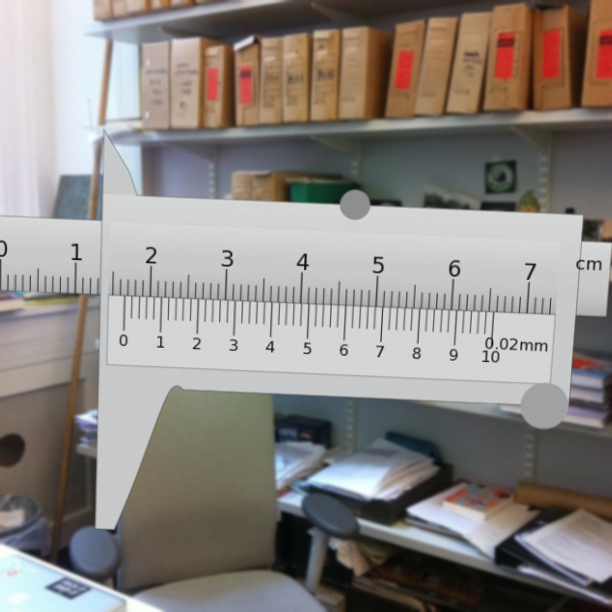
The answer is 16.6 mm
